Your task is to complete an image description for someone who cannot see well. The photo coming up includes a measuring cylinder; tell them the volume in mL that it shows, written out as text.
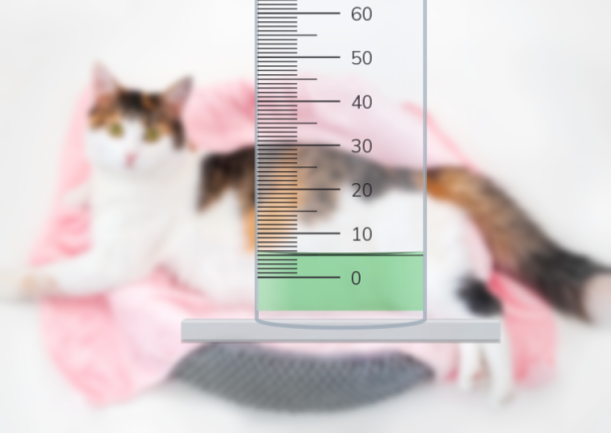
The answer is 5 mL
